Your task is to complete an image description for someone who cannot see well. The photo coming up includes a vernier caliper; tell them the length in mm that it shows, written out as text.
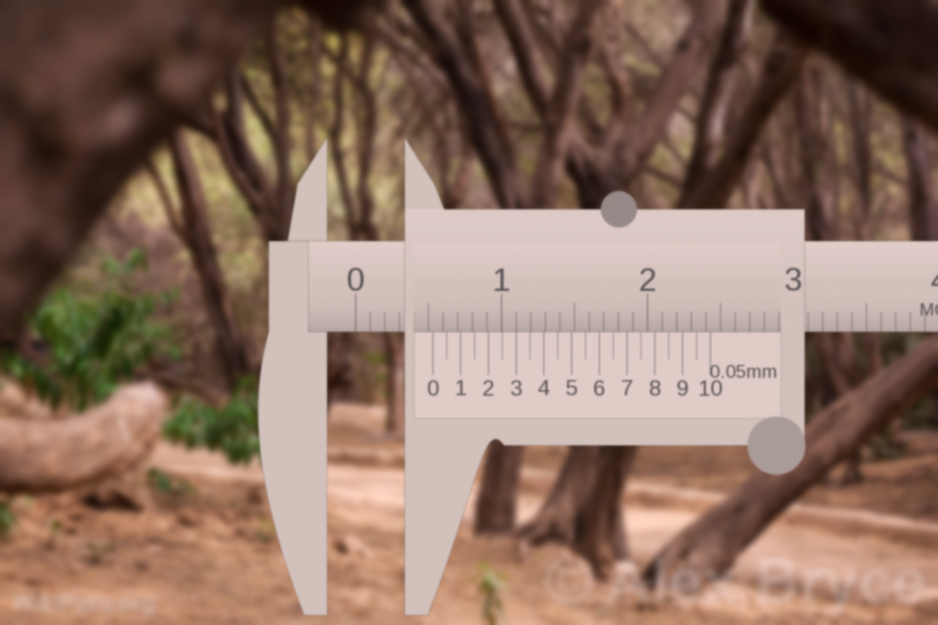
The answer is 5.3 mm
